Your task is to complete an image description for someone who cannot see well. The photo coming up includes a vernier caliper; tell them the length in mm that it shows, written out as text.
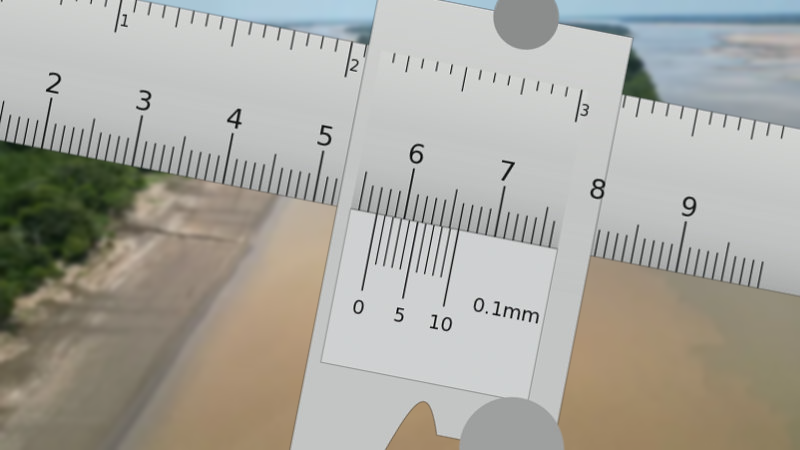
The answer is 57.0 mm
